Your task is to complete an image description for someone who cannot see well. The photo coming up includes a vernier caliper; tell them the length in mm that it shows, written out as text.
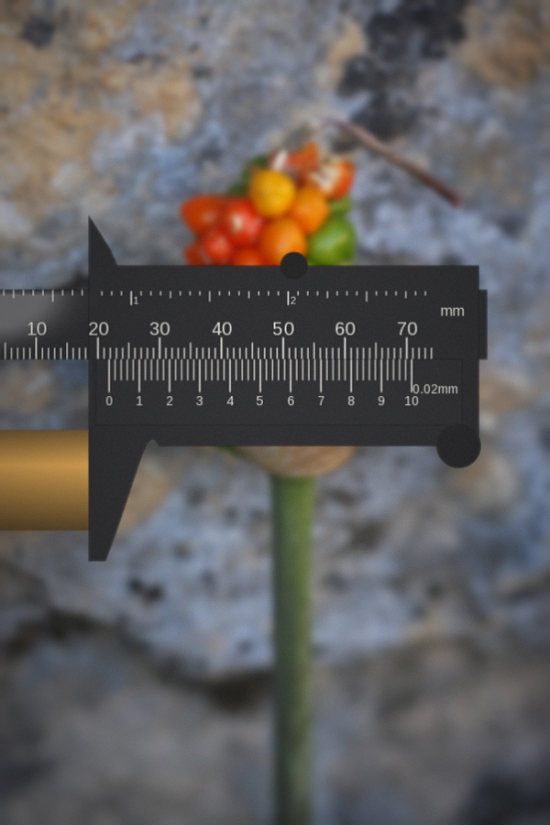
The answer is 21.8 mm
